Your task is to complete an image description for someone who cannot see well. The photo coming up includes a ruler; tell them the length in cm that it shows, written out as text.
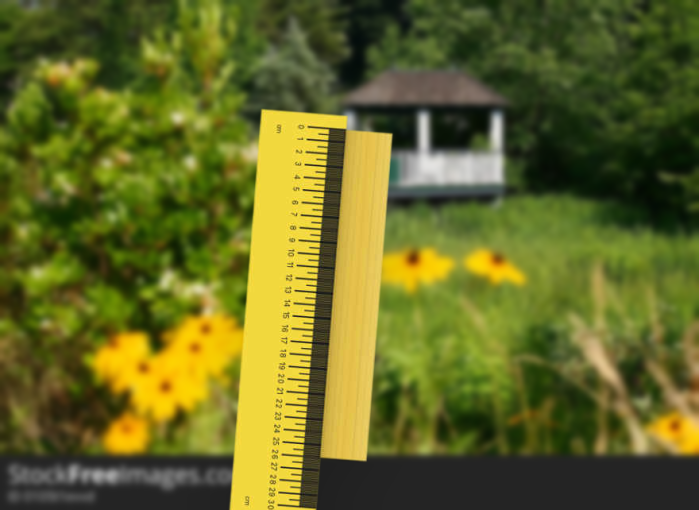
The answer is 26 cm
